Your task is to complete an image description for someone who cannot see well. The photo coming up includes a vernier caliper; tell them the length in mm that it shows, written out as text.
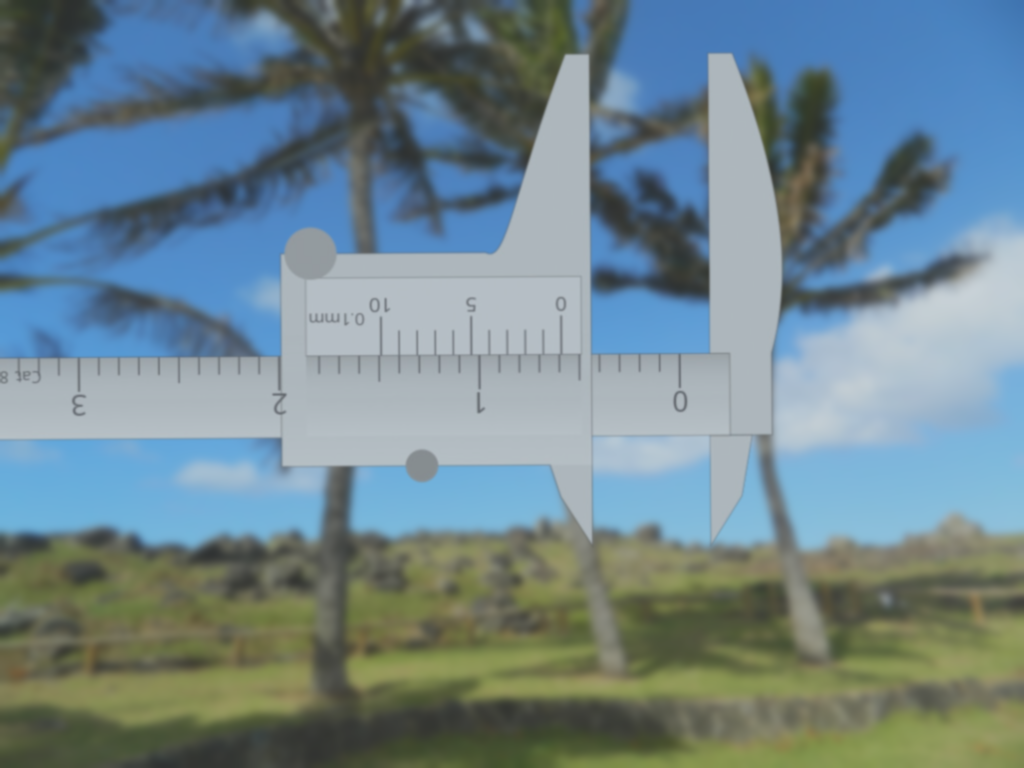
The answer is 5.9 mm
